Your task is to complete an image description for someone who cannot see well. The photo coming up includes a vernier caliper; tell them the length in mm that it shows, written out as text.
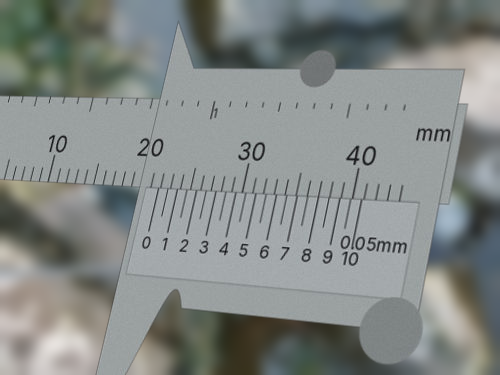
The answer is 21.8 mm
